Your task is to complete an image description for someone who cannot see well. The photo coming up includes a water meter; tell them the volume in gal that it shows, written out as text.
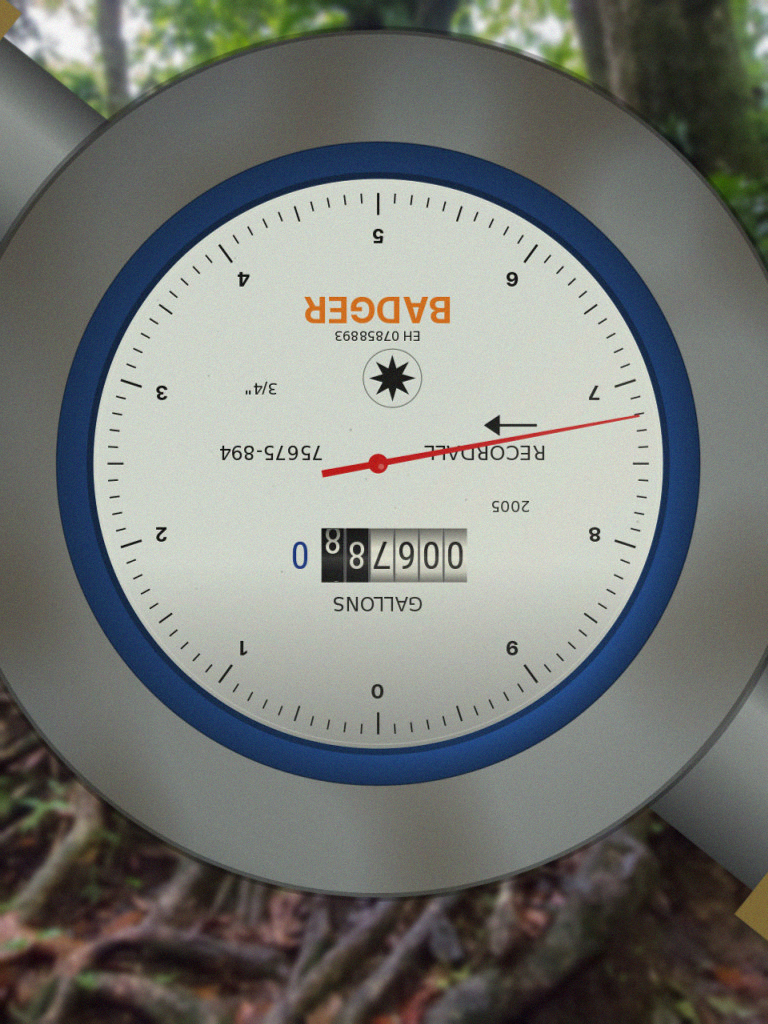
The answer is 67877.2 gal
